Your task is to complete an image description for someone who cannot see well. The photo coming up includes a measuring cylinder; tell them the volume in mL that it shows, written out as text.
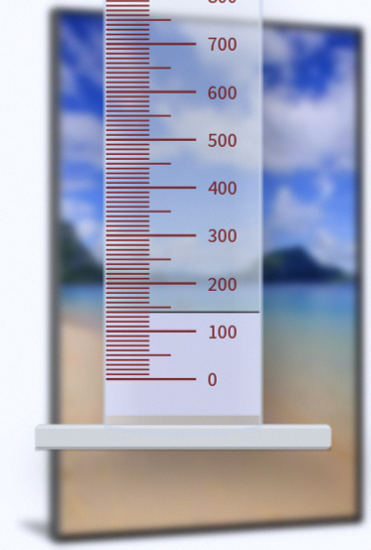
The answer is 140 mL
